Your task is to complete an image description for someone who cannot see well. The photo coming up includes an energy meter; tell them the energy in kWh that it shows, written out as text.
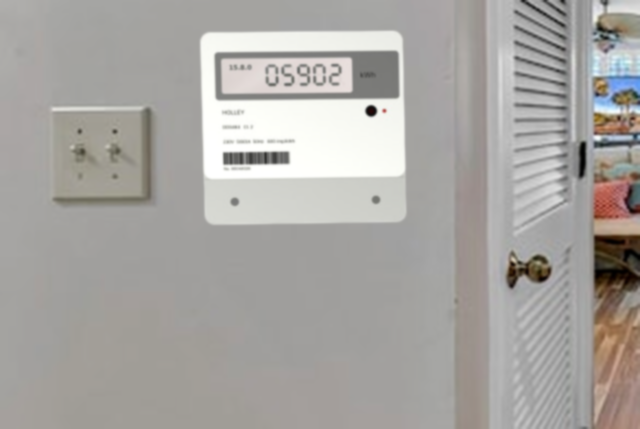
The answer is 5902 kWh
